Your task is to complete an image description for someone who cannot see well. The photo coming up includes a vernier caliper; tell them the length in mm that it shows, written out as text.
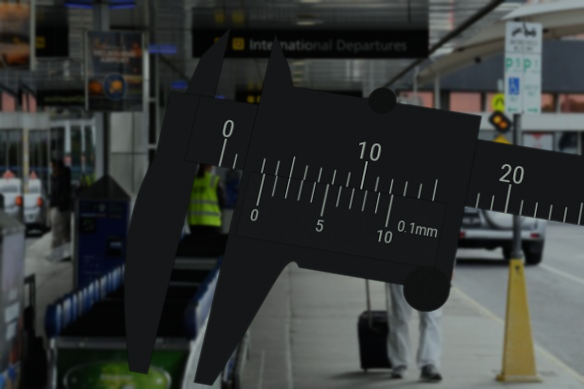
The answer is 3.2 mm
